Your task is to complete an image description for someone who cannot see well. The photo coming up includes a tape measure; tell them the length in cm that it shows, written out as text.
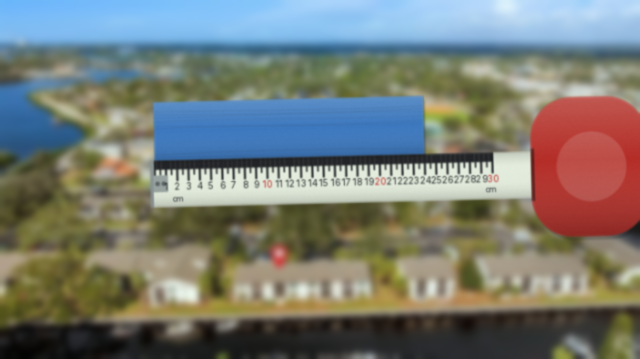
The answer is 24 cm
